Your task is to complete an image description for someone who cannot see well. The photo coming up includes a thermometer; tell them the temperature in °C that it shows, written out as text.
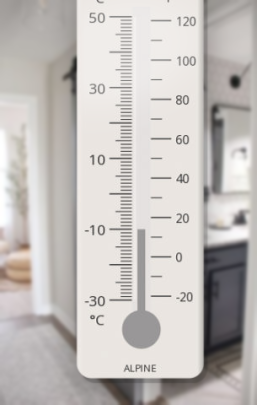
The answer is -10 °C
